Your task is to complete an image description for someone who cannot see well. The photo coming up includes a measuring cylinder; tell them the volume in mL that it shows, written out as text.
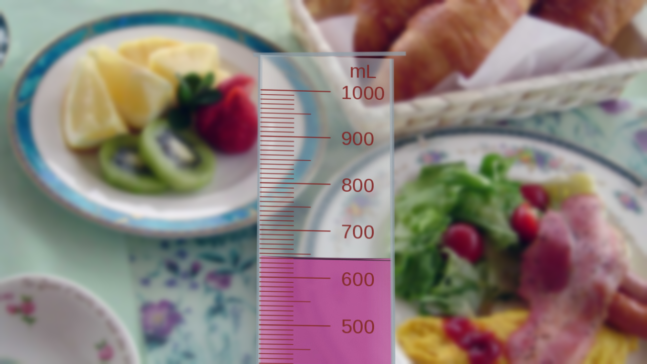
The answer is 640 mL
